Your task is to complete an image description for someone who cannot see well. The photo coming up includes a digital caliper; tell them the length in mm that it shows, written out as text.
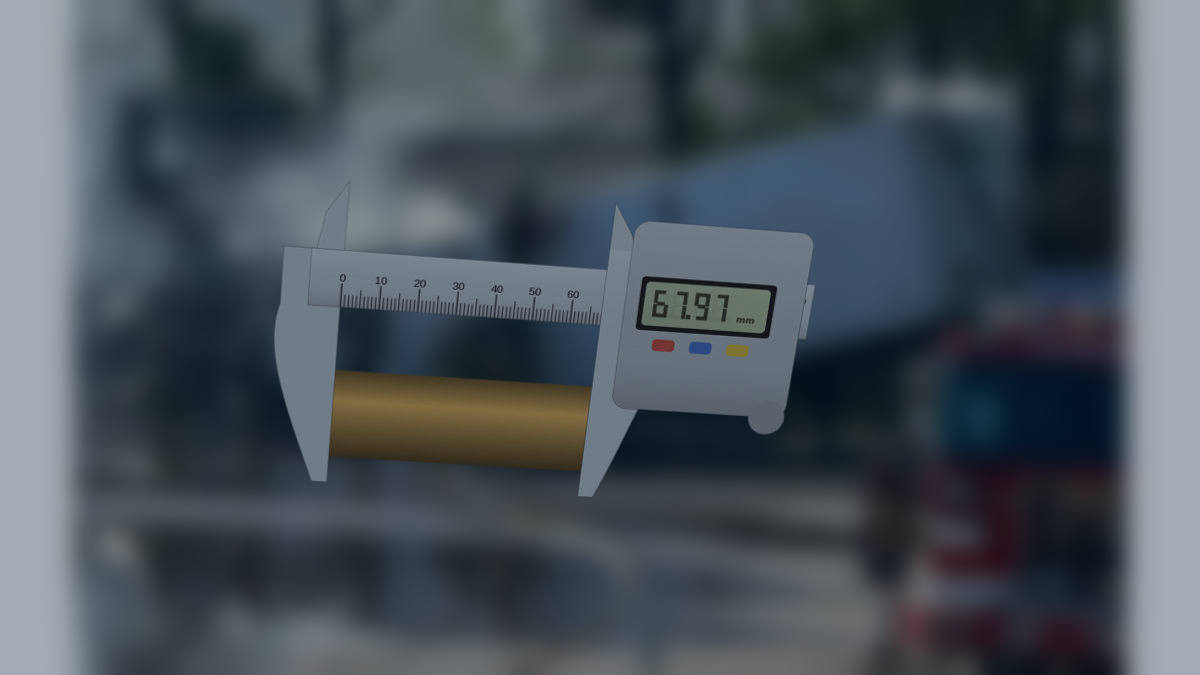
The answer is 67.97 mm
